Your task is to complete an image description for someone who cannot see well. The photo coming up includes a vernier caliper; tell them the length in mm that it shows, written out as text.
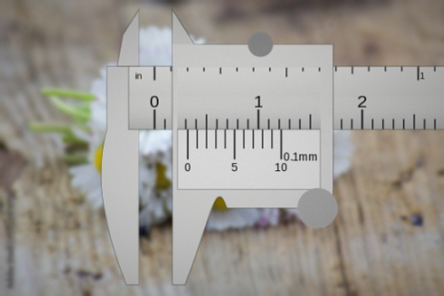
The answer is 3.2 mm
